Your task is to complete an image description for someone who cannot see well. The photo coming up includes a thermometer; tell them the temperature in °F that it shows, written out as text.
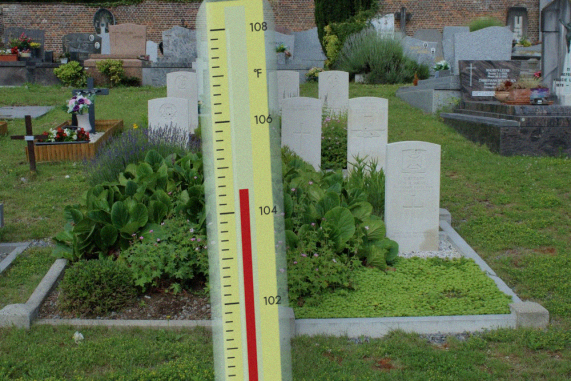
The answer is 104.5 °F
